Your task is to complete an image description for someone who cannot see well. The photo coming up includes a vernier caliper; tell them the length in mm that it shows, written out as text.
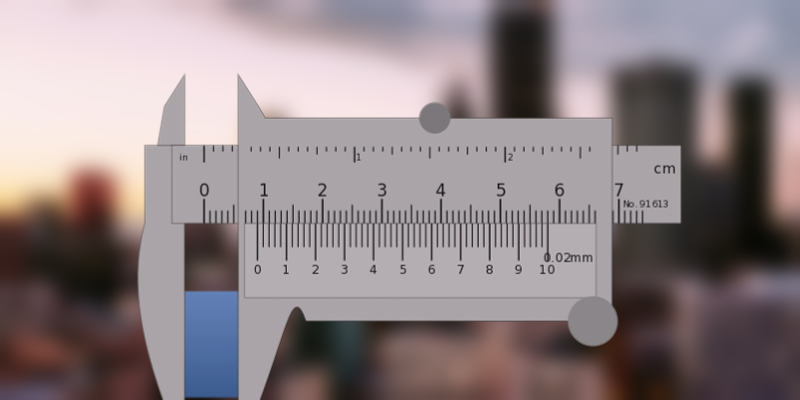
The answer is 9.0 mm
